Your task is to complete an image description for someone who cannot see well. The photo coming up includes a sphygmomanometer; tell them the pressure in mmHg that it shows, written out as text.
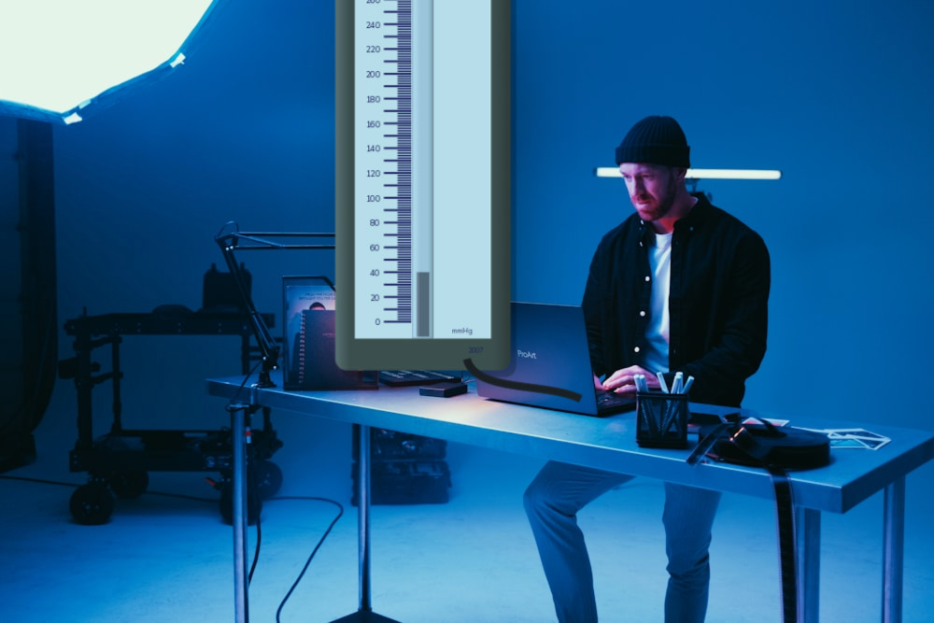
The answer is 40 mmHg
